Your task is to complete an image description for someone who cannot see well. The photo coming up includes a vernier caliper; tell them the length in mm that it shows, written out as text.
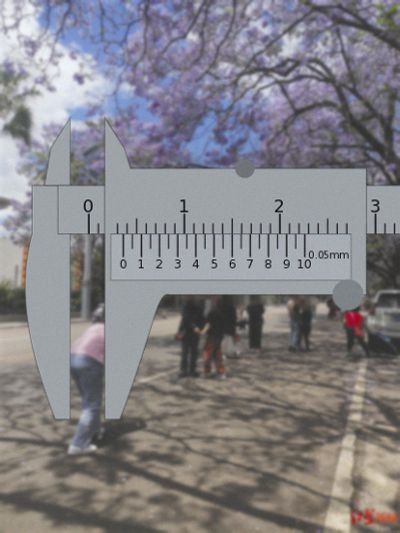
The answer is 3.6 mm
